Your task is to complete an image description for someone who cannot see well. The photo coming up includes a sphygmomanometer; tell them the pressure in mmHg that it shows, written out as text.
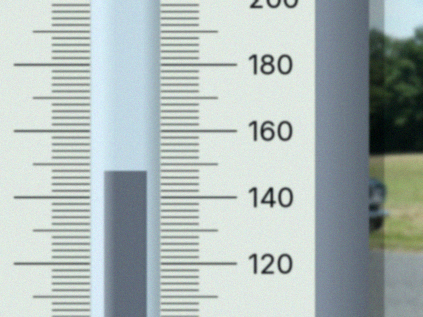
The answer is 148 mmHg
